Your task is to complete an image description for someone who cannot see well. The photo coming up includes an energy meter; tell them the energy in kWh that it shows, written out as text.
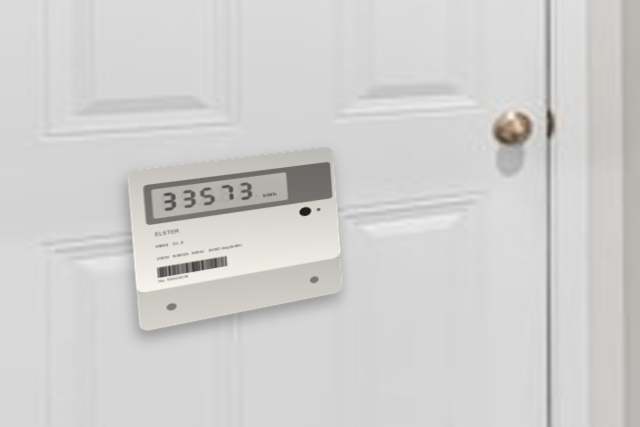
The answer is 33573 kWh
